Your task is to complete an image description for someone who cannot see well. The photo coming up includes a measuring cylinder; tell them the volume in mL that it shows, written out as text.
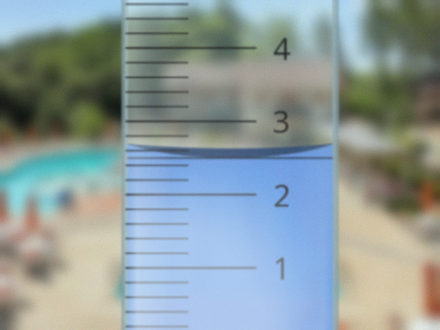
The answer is 2.5 mL
